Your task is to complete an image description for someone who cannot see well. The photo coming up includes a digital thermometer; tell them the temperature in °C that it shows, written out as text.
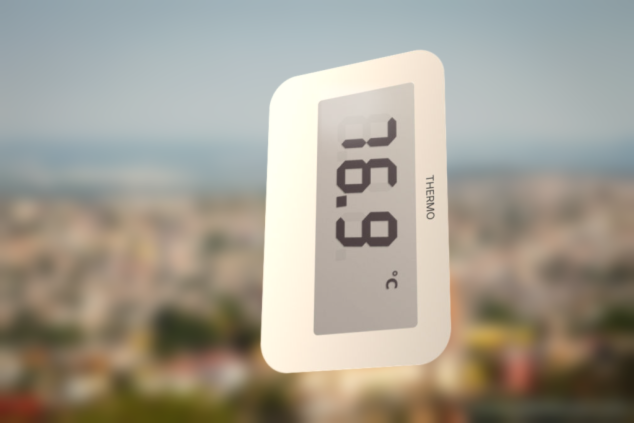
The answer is 76.9 °C
